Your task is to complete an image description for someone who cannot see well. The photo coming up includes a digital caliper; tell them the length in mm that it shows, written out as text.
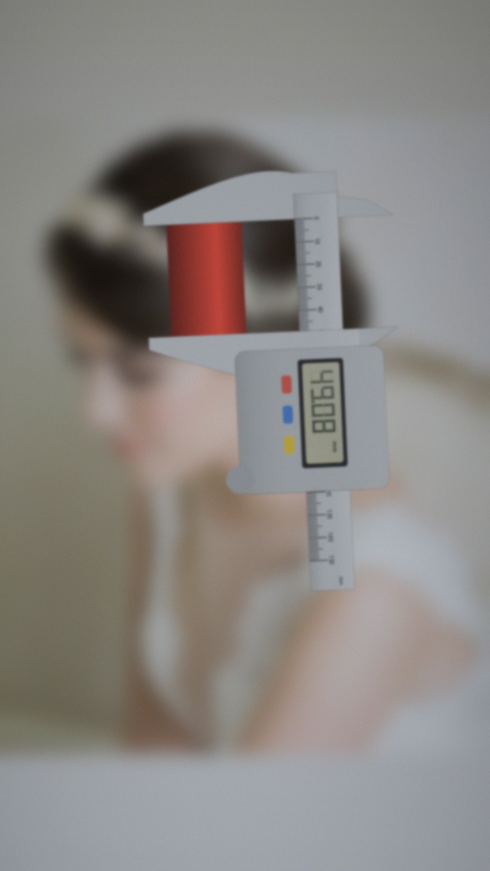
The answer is 49.08 mm
